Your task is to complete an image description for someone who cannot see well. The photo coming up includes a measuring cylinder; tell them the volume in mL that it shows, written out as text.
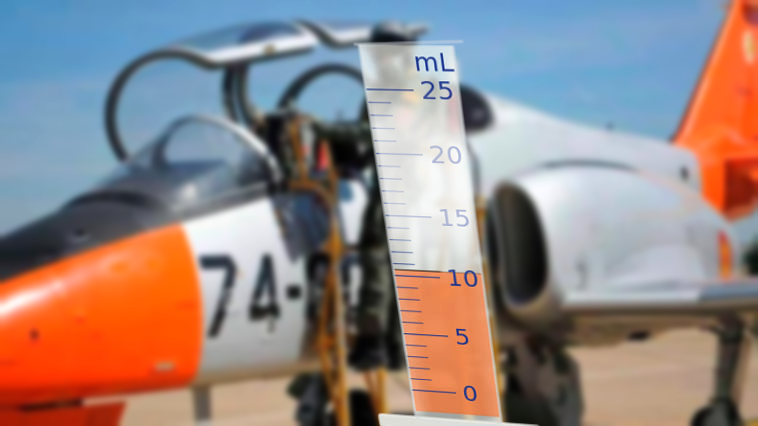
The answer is 10.5 mL
